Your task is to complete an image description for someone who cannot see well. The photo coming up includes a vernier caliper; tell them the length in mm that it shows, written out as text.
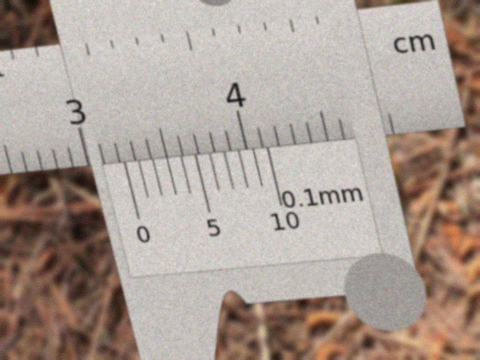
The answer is 32.3 mm
